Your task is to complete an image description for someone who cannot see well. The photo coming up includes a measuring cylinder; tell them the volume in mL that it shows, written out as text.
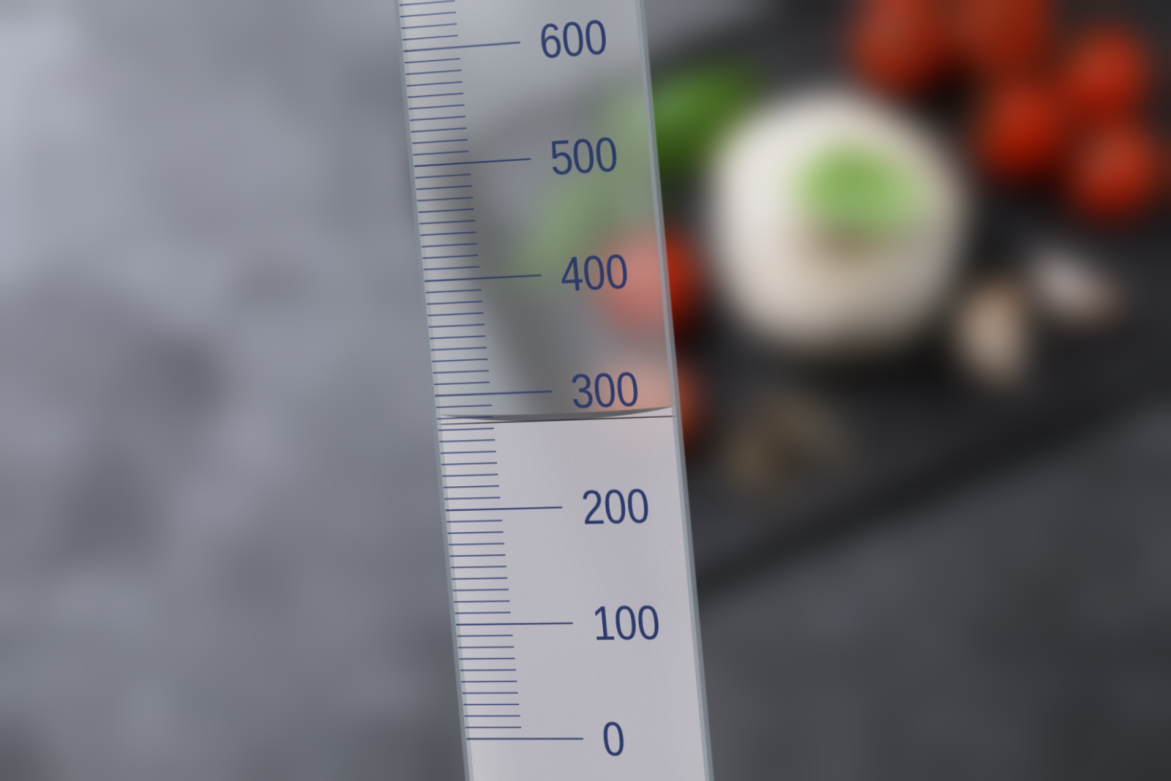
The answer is 275 mL
